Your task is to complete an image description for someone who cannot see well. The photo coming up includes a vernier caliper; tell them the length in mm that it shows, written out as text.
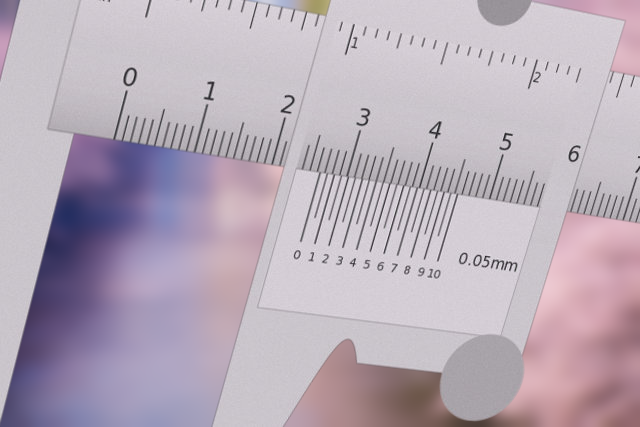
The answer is 26.4 mm
